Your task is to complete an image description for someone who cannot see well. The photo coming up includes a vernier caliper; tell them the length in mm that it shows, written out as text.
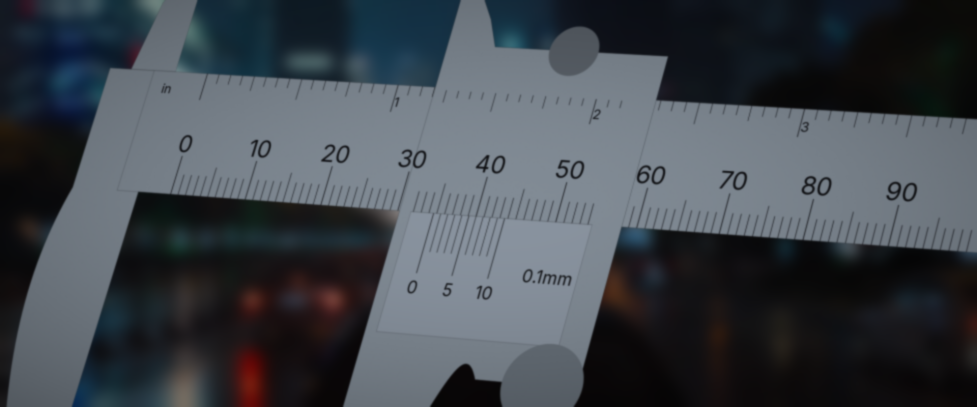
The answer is 34.6 mm
